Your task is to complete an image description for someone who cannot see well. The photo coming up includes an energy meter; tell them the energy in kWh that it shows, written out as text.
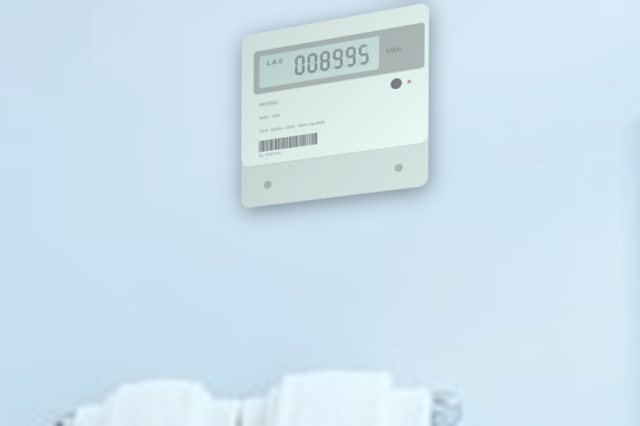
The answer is 8995 kWh
